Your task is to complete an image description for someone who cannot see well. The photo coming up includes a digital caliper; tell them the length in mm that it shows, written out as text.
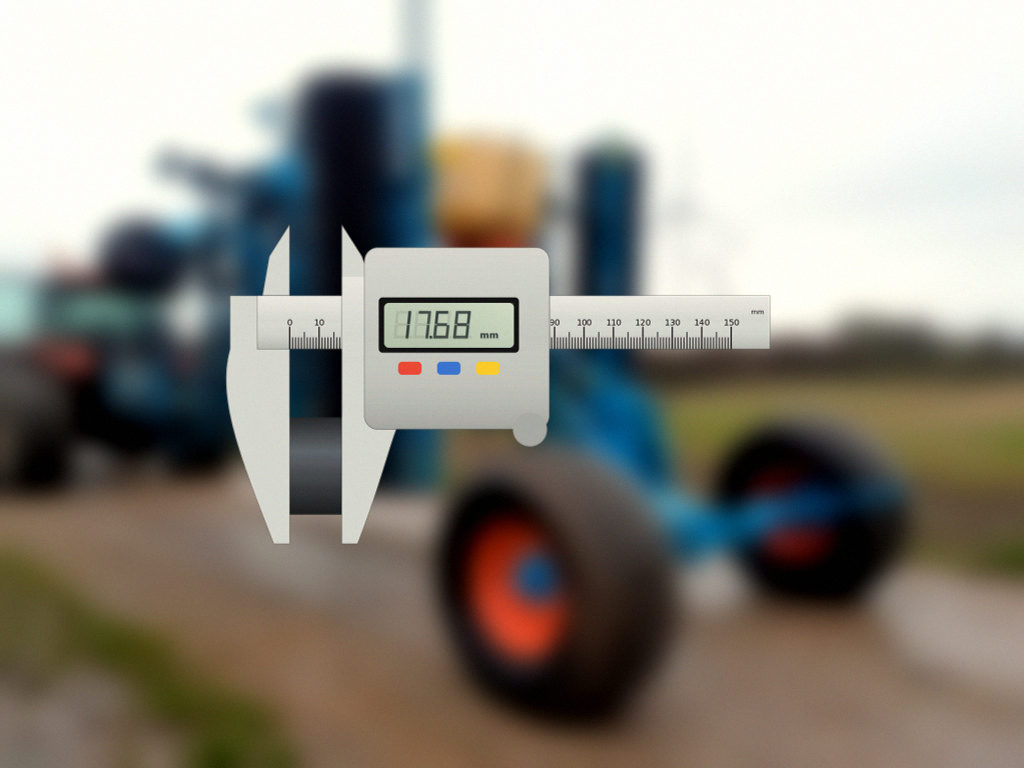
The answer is 17.68 mm
